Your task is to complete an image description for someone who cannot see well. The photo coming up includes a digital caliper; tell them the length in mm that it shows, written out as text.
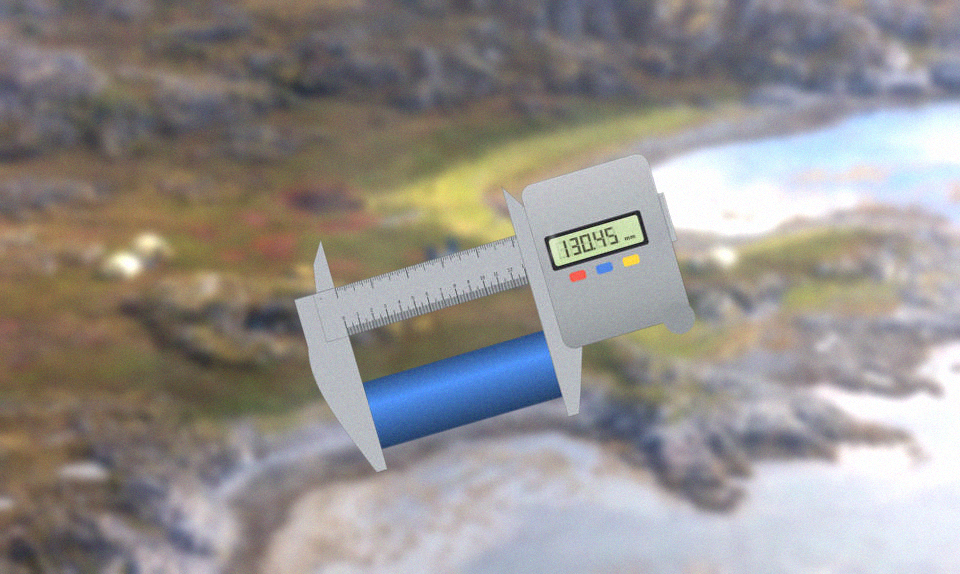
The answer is 130.45 mm
